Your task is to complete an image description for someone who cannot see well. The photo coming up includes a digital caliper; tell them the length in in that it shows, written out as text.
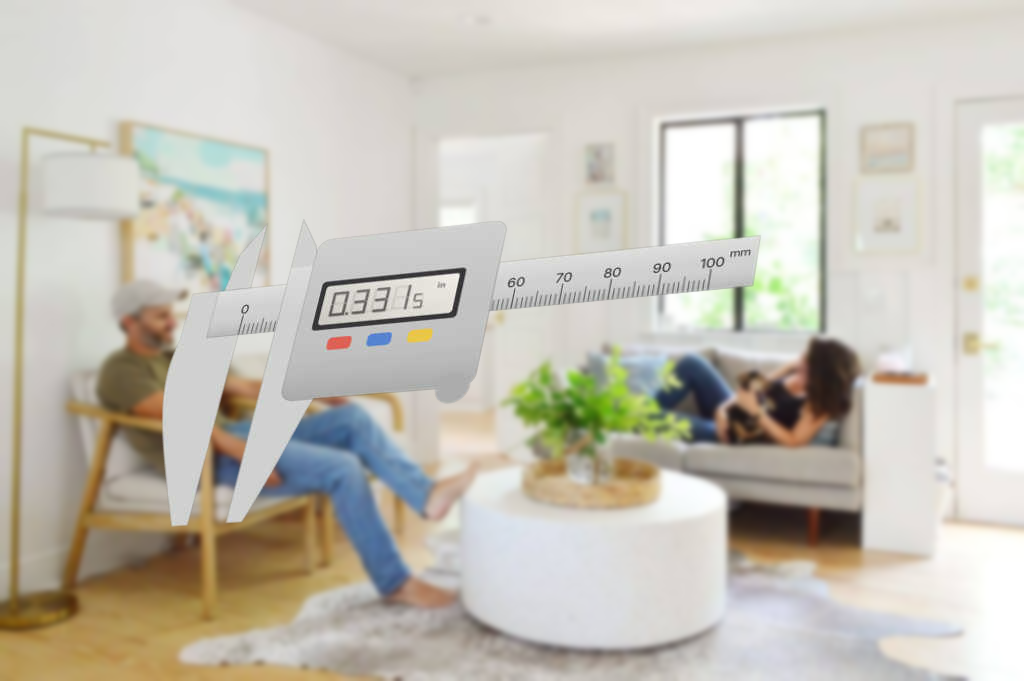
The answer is 0.3315 in
